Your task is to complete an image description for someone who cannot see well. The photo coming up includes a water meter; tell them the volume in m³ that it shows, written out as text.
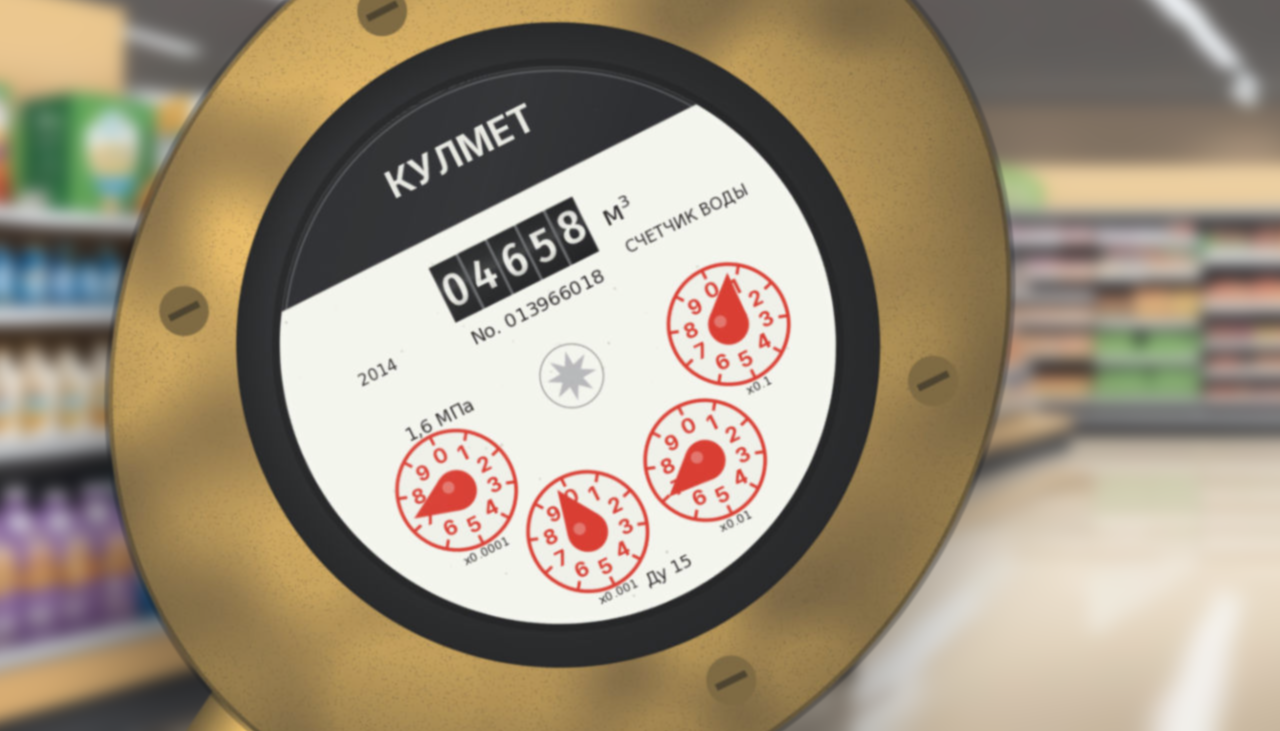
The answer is 4658.0697 m³
